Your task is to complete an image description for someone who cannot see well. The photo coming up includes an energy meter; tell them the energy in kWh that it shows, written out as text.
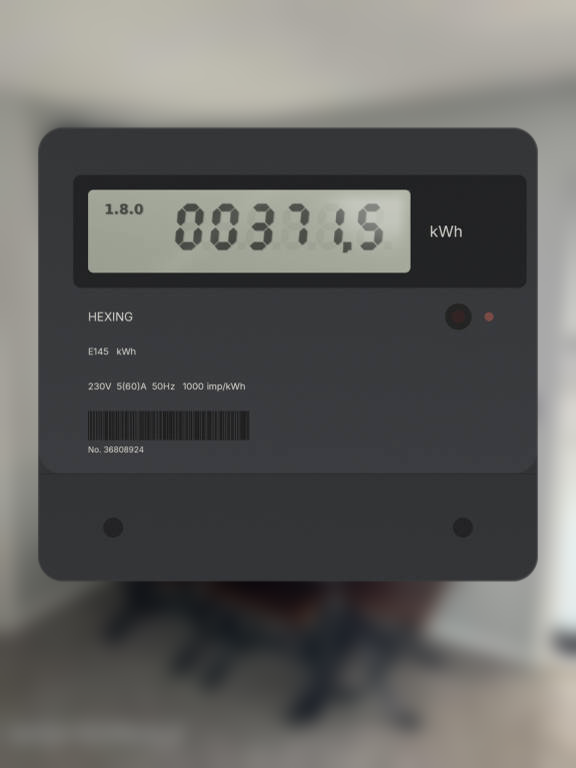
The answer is 371.5 kWh
